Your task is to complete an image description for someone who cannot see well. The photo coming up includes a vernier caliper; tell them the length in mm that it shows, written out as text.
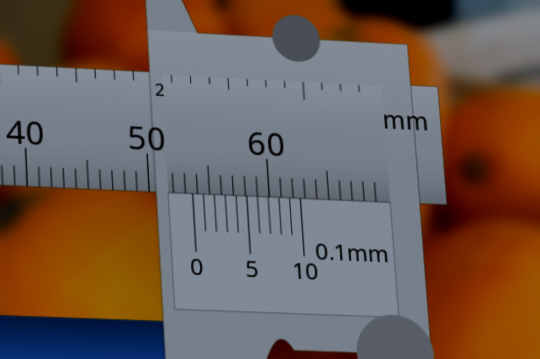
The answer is 53.6 mm
